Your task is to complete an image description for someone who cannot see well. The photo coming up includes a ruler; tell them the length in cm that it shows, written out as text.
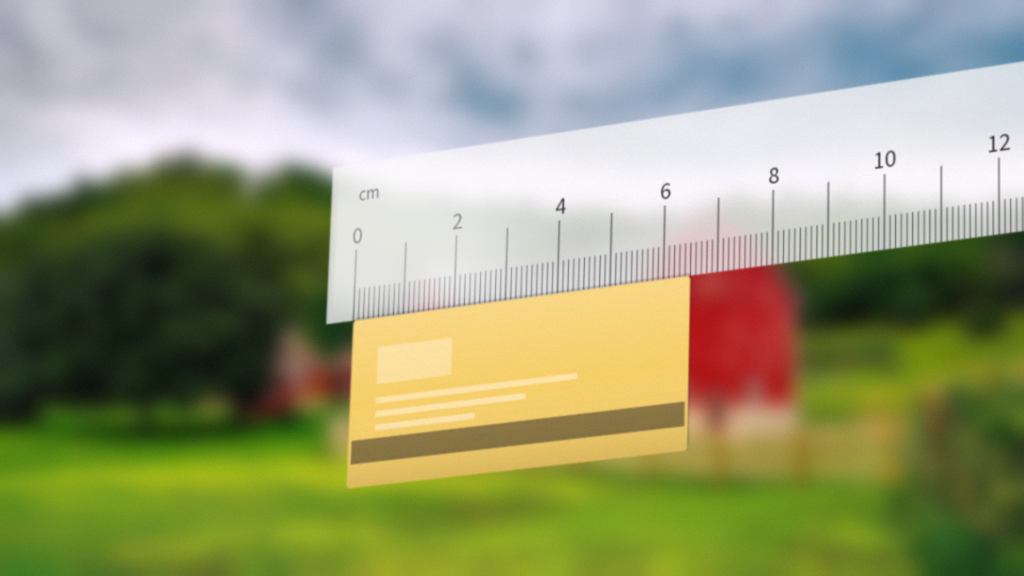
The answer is 6.5 cm
